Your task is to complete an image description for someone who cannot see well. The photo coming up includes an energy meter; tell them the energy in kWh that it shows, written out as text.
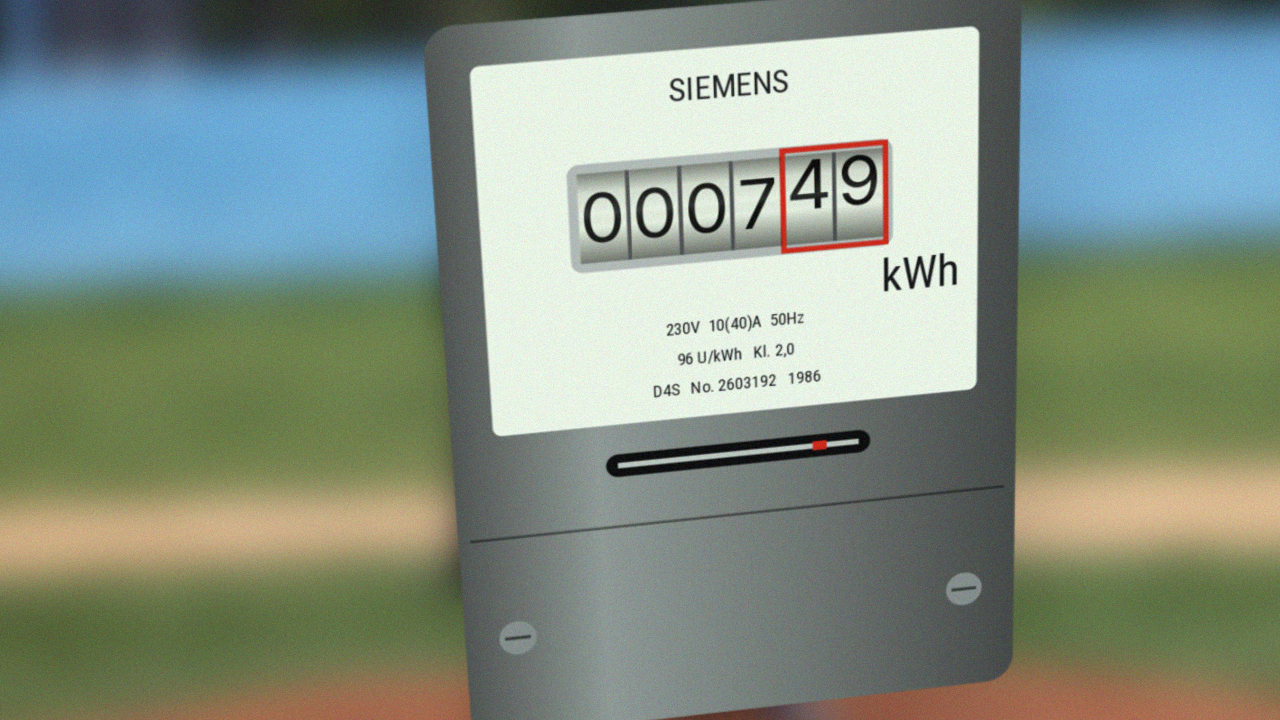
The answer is 7.49 kWh
